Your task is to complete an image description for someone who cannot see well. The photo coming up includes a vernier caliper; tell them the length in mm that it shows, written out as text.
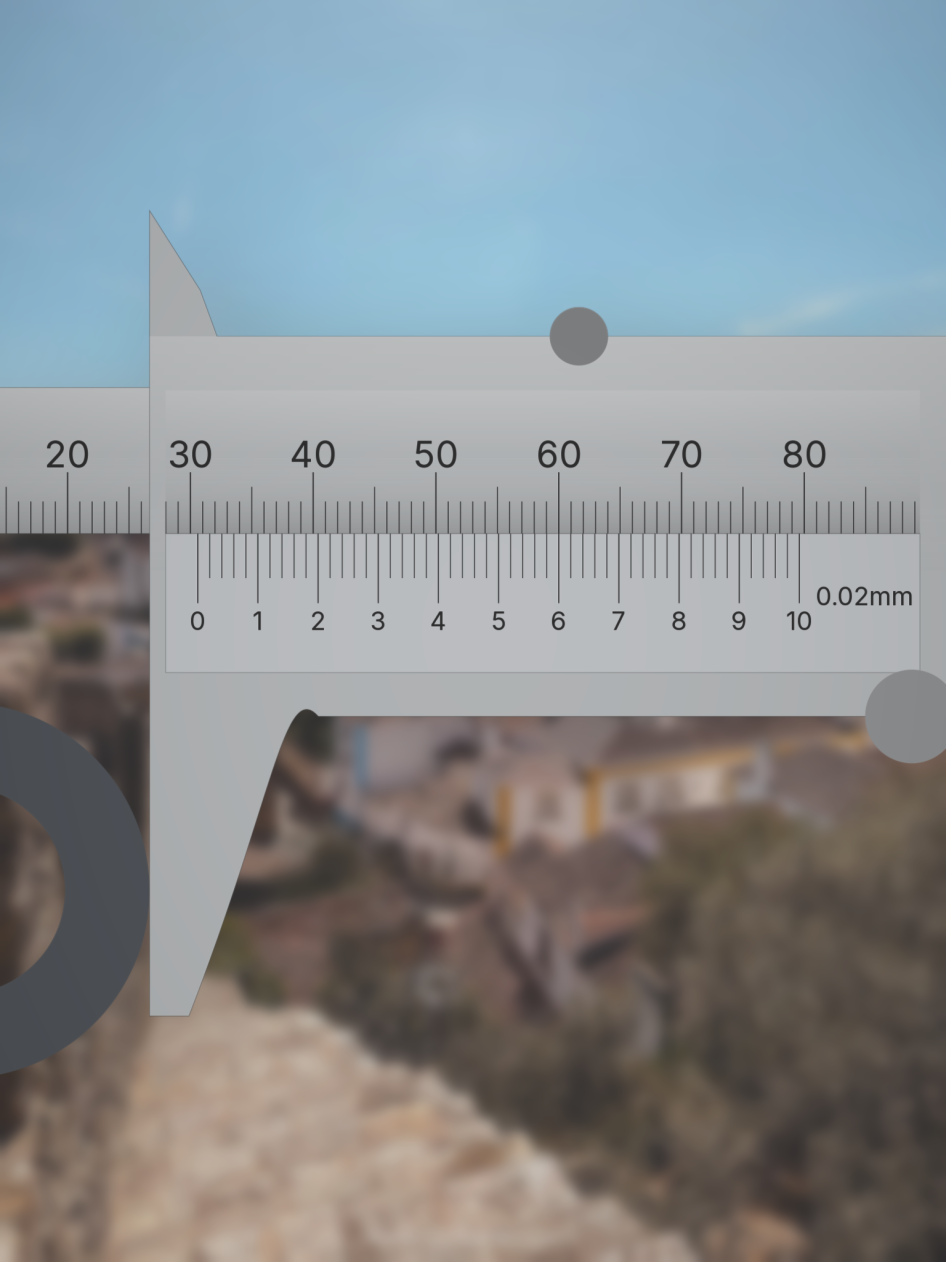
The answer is 30.6 mm
